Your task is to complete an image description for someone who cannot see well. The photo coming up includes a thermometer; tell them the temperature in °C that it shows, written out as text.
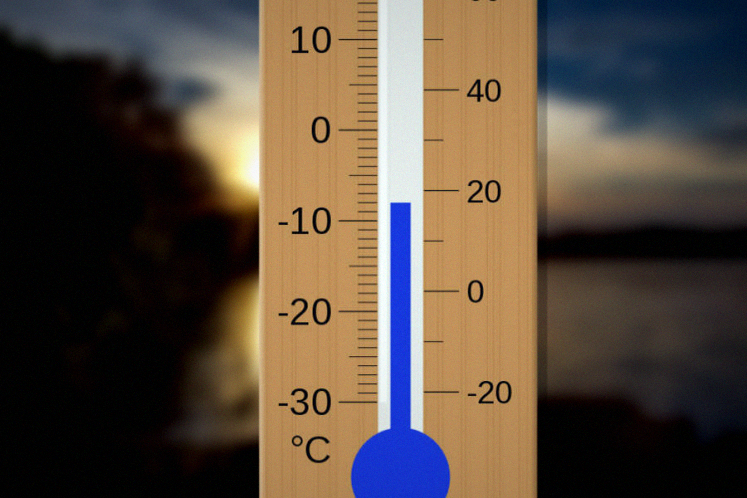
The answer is -8 °C
